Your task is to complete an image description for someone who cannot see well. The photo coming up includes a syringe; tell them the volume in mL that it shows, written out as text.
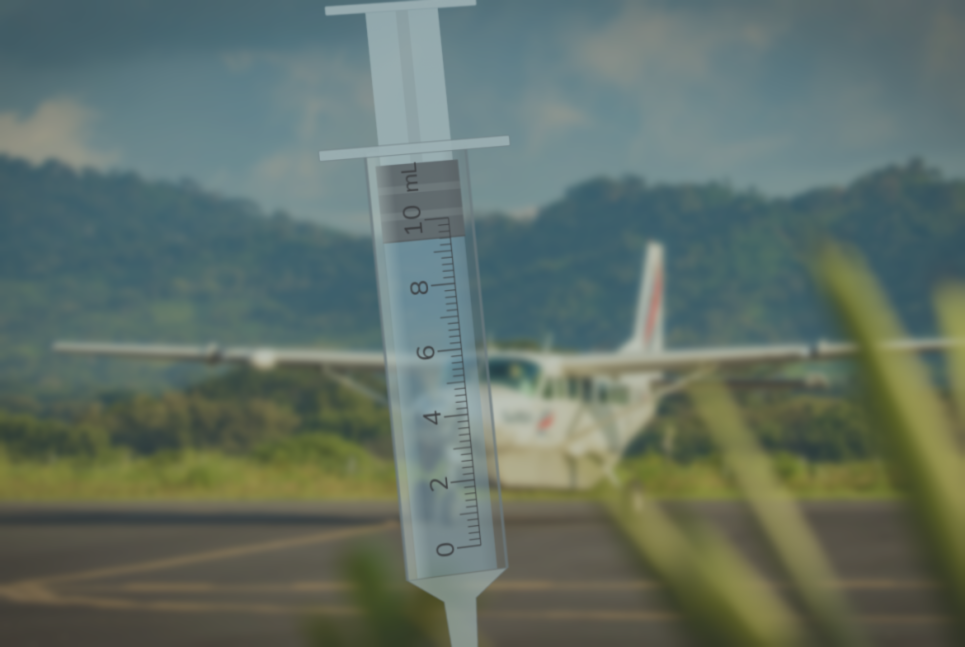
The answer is 9.4 mL
